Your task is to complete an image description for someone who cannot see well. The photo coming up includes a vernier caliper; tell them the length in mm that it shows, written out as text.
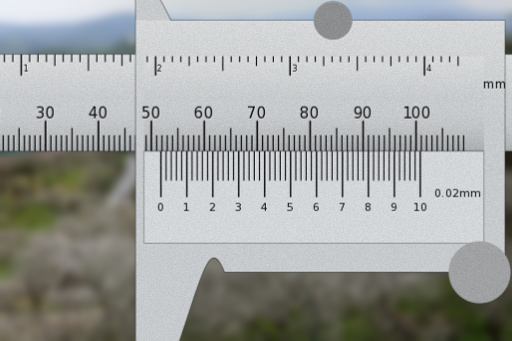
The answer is 51.8 mm
